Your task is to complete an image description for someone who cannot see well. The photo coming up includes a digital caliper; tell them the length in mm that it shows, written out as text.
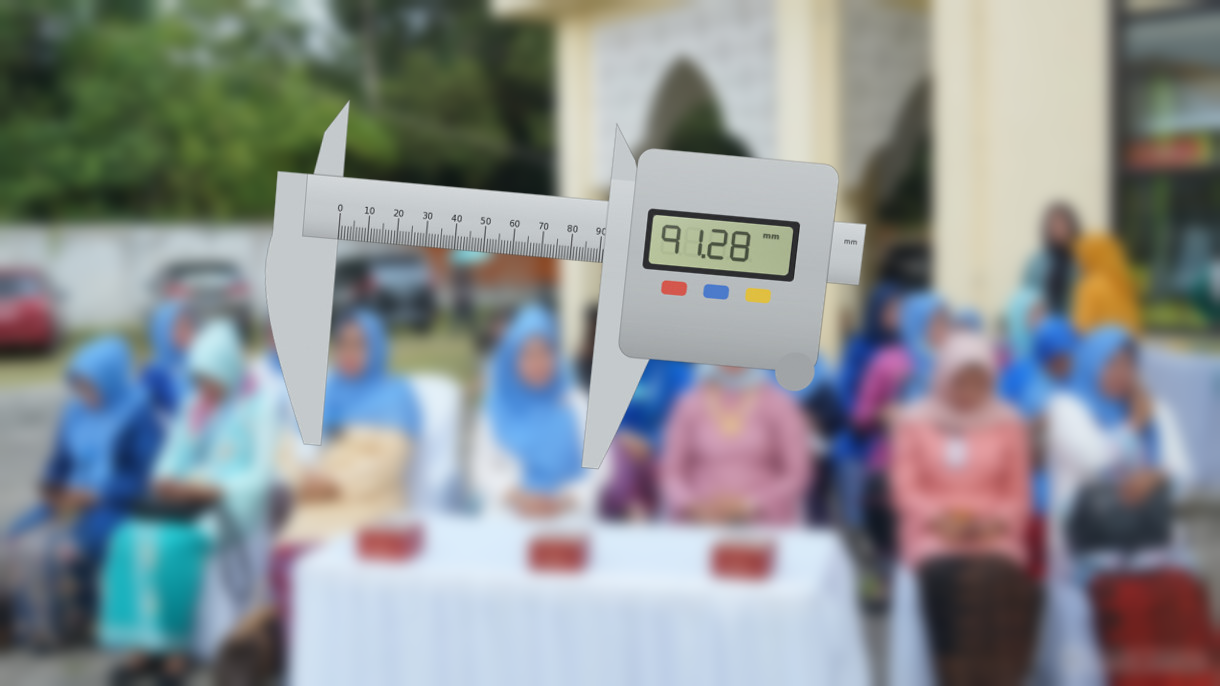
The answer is 91.28 mm
